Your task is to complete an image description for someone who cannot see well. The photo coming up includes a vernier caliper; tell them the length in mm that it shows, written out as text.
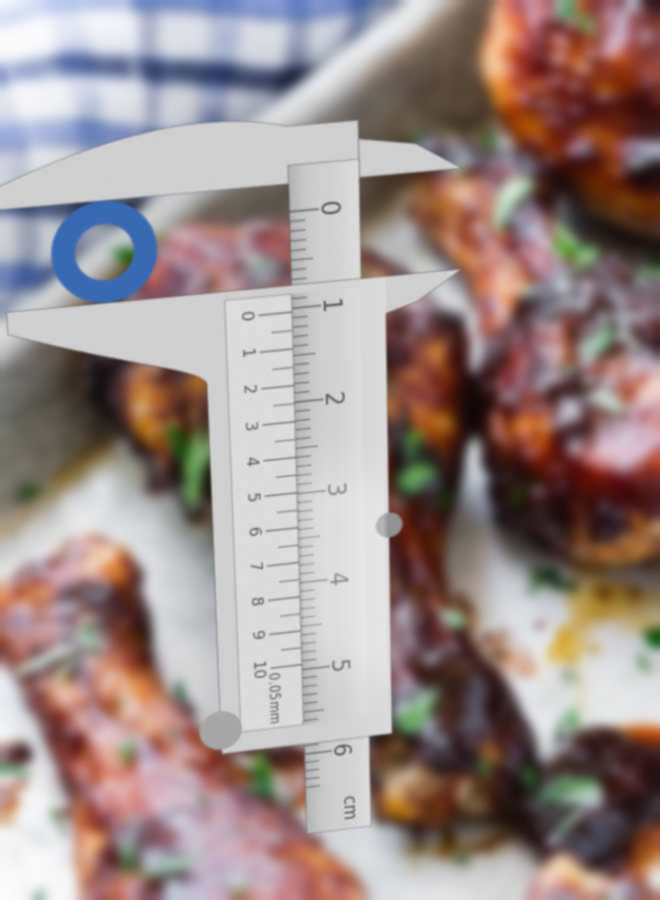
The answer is 10.4 mm
